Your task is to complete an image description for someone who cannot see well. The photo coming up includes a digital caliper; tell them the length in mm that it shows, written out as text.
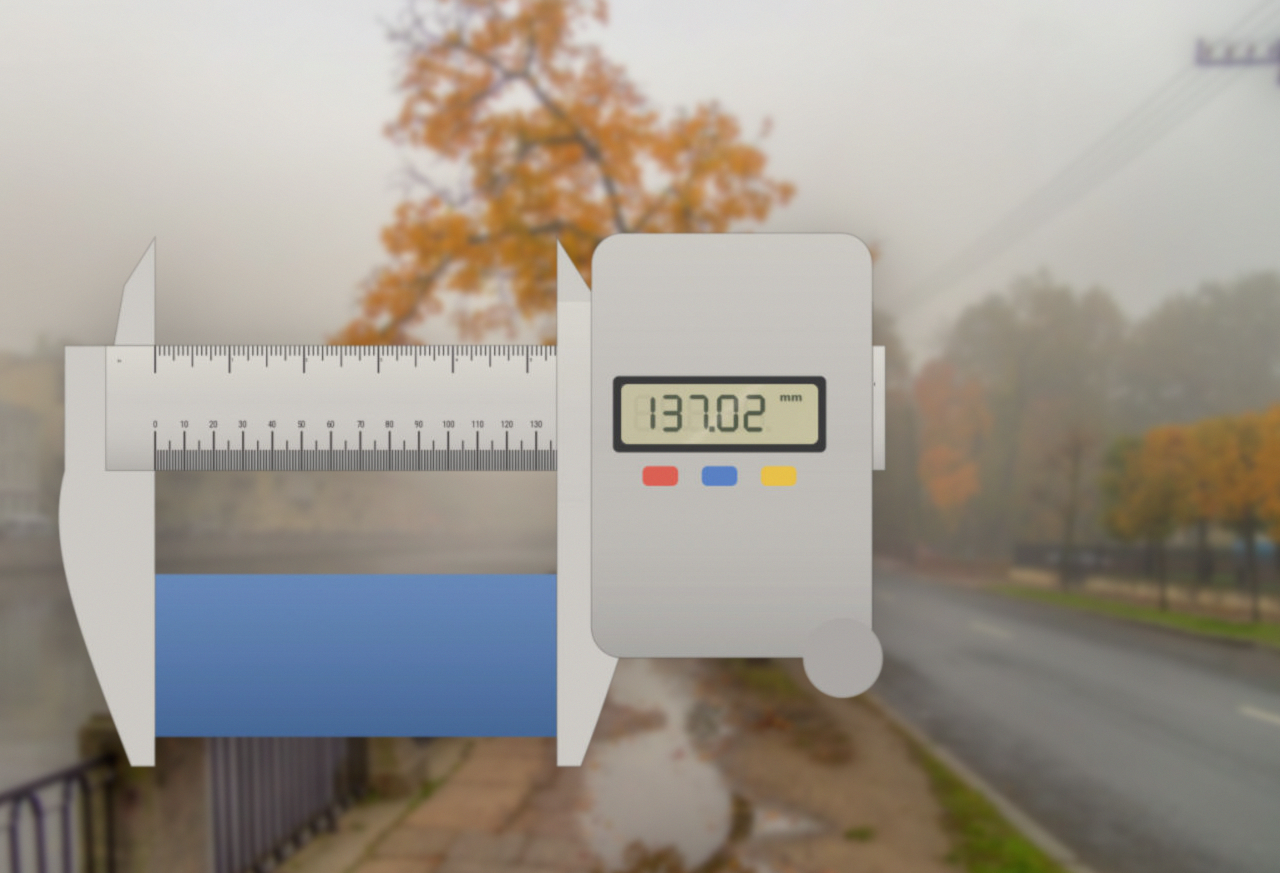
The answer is 137.02 mm
